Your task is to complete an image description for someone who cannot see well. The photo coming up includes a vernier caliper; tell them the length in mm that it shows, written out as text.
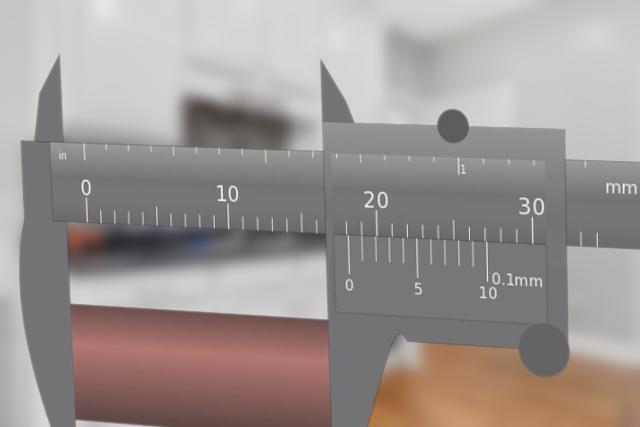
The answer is 18.1 mm
